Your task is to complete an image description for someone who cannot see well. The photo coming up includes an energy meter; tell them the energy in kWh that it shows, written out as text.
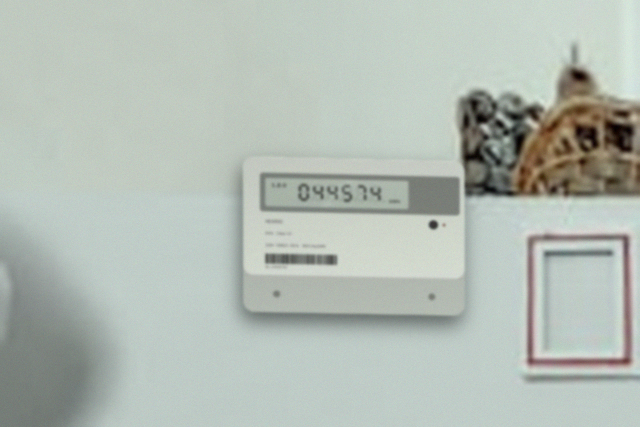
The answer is 44574 kWh
